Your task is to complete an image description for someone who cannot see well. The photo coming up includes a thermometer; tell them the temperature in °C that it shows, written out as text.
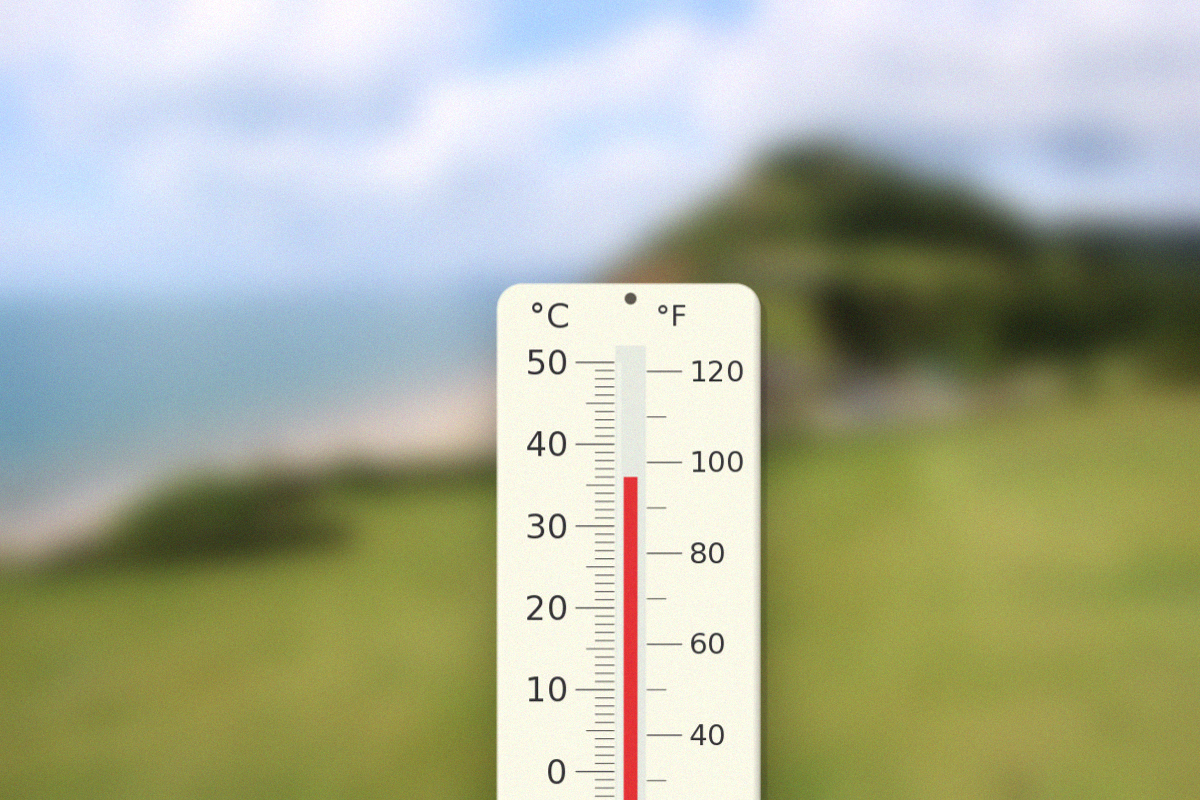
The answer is 36 °C
